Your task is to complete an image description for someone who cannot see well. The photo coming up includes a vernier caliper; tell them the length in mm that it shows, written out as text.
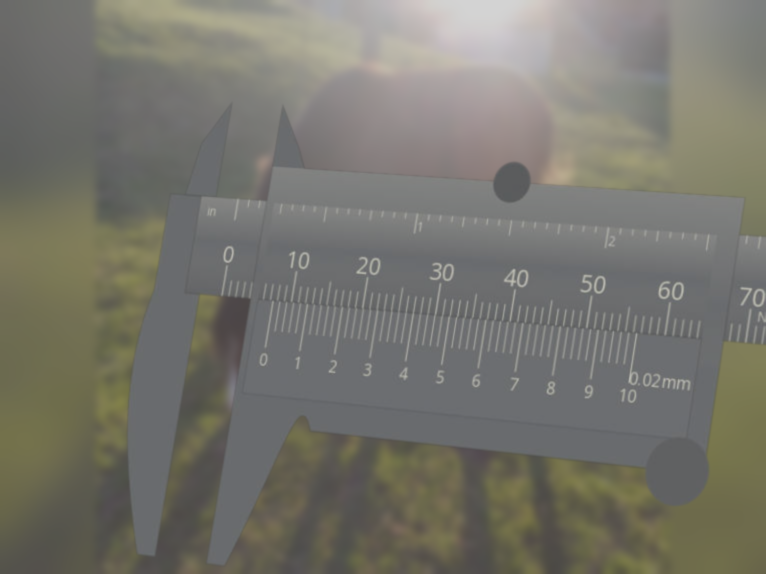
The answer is 7.4 mm
